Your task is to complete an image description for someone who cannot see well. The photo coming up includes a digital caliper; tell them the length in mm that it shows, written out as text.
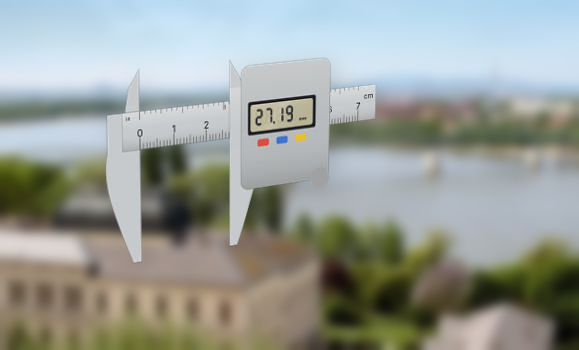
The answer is 27.19 mm
